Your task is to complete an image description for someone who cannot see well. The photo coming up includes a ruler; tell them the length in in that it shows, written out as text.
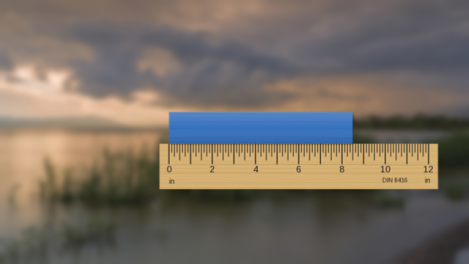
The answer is 8.5 in
